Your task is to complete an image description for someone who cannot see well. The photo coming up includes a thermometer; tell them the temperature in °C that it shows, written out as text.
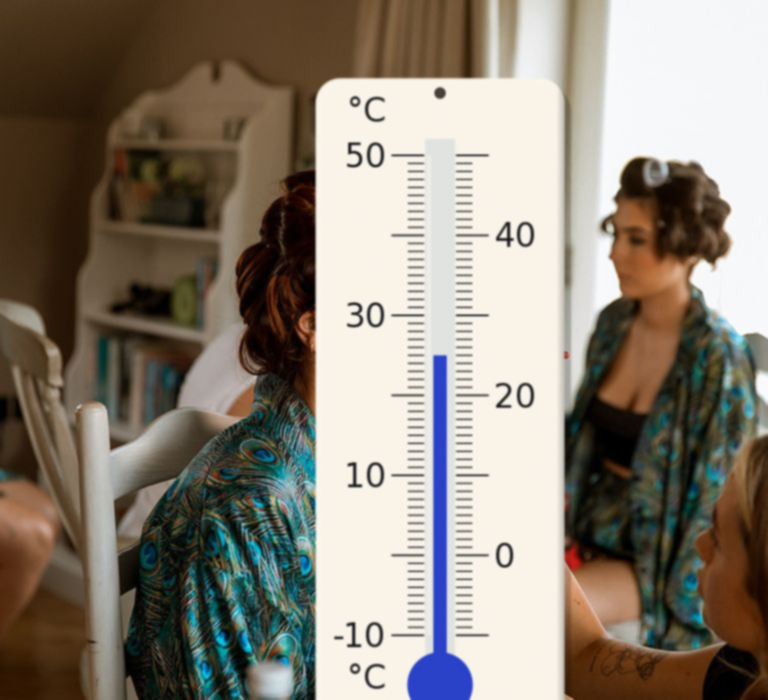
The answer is 25 °C
